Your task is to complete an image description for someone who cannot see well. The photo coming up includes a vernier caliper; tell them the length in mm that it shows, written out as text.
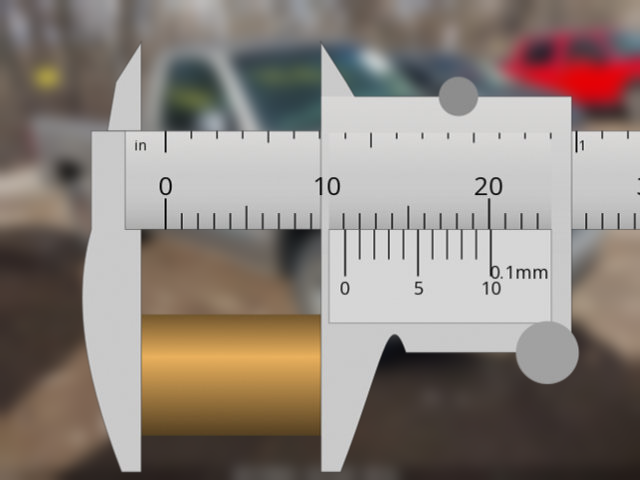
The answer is 11.1 mm
